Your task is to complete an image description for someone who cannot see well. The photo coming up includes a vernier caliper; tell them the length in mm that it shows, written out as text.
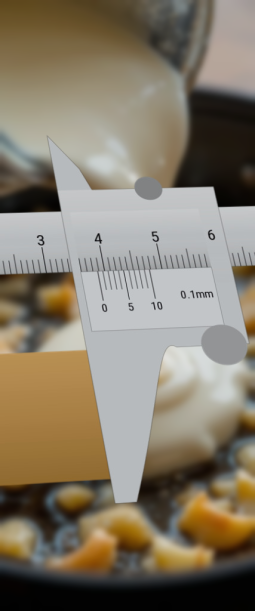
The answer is 38.8 mm
